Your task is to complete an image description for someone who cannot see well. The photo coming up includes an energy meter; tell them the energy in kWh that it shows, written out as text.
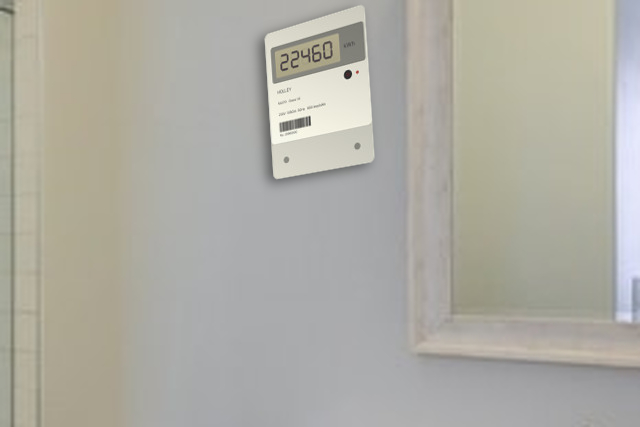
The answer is 22460 kWh
